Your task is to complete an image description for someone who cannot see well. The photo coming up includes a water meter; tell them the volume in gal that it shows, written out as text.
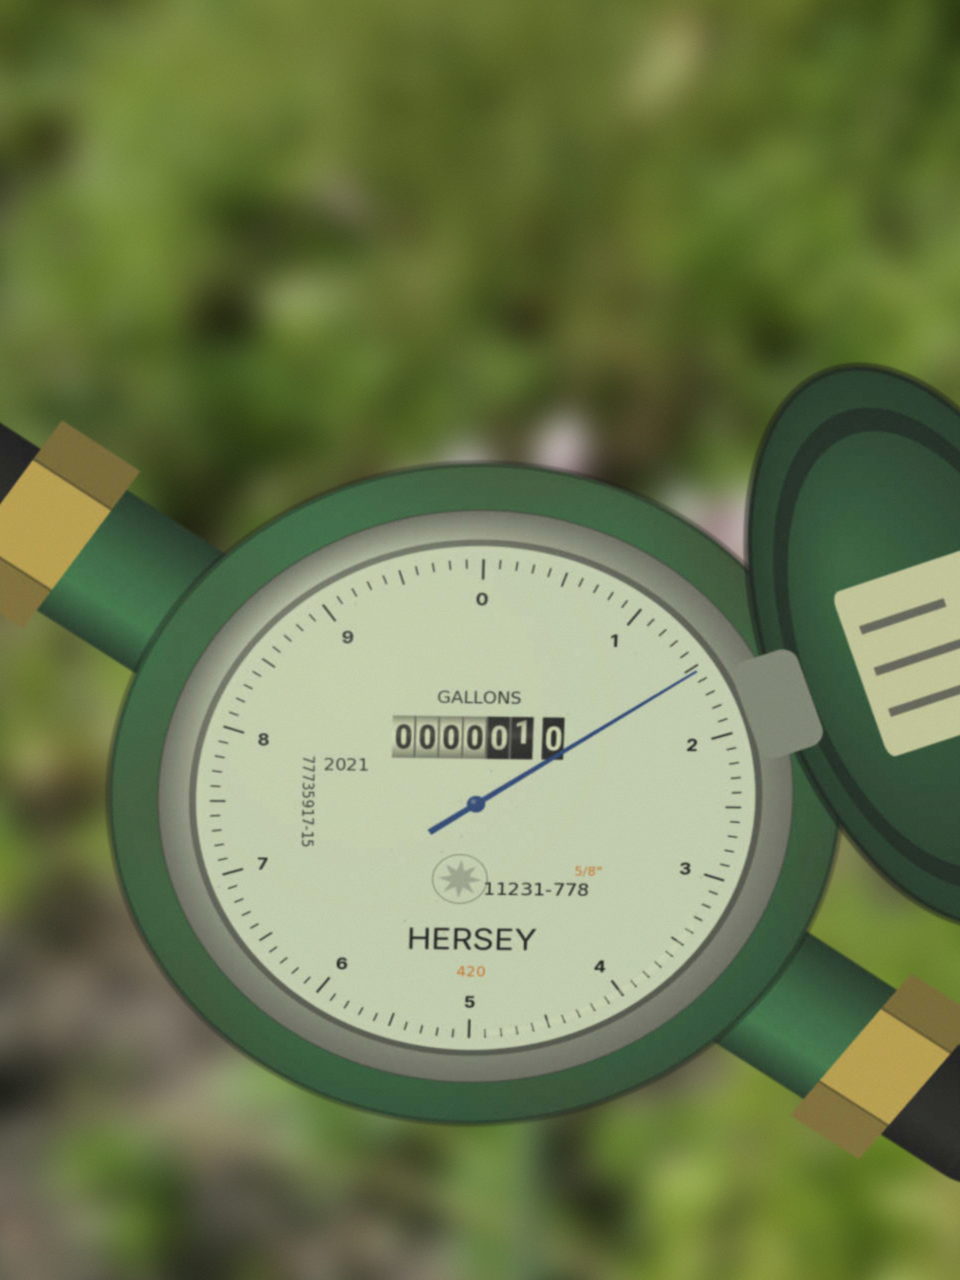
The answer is 11.5 gal
